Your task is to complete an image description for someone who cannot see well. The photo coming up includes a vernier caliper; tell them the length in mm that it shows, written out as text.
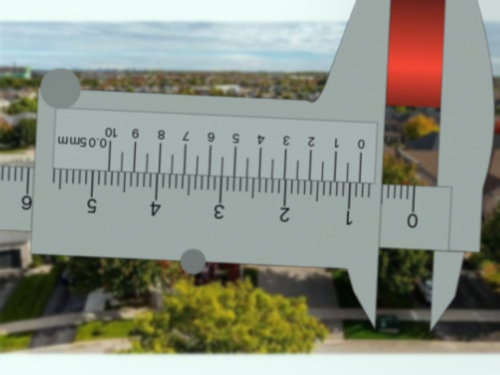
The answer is 8.5 mm
